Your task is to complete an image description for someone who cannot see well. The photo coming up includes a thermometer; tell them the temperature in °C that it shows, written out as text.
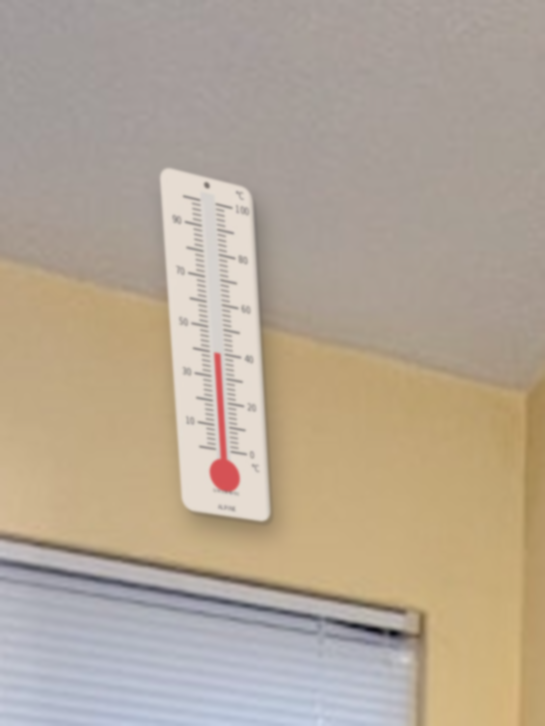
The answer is 40 °C
